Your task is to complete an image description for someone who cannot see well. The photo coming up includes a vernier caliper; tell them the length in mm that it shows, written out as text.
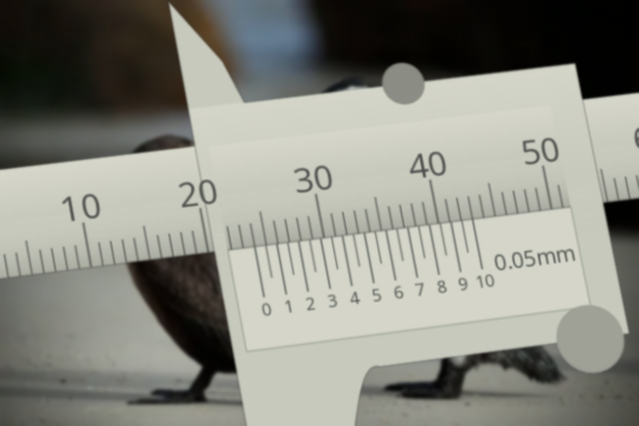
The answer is 24.0 mm
